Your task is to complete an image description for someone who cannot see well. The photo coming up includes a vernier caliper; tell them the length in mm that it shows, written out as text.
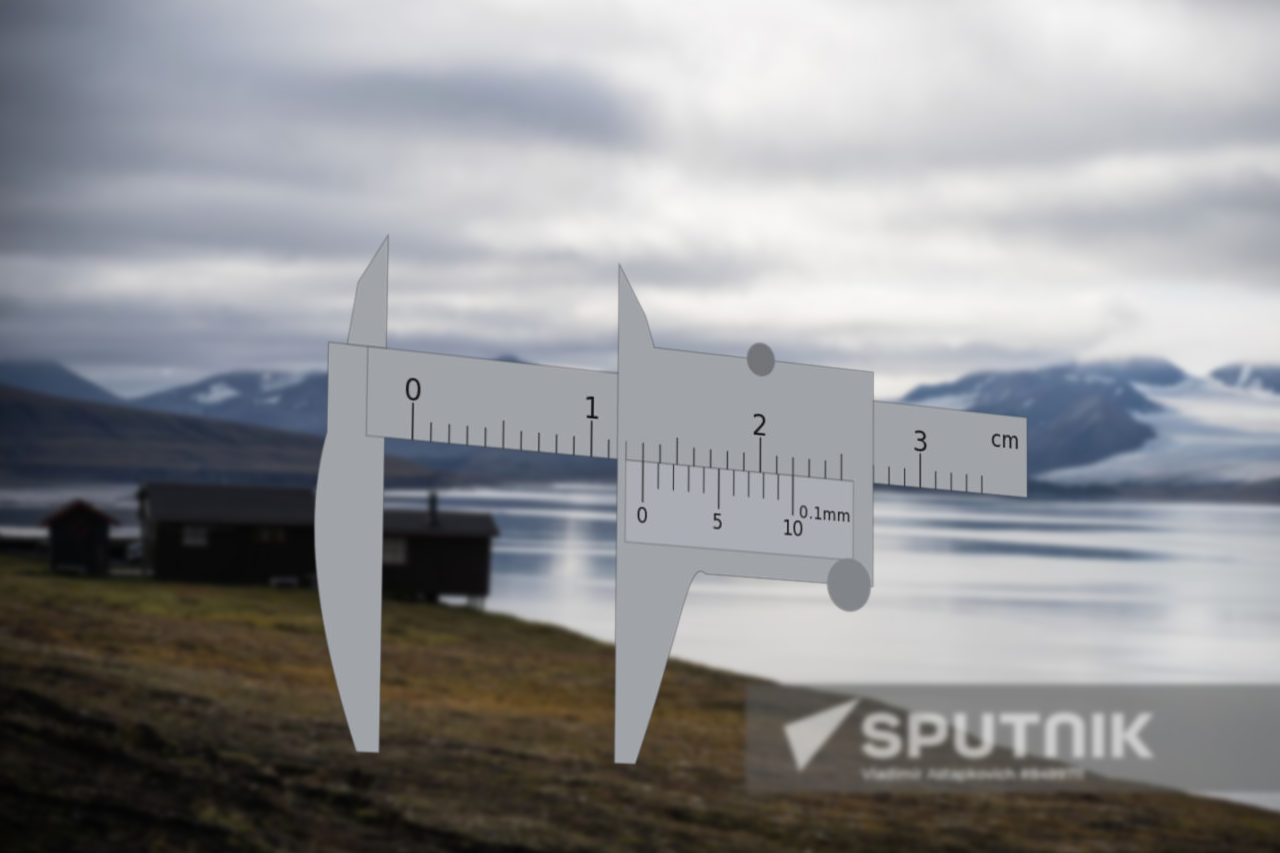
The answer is 13.0 mm
